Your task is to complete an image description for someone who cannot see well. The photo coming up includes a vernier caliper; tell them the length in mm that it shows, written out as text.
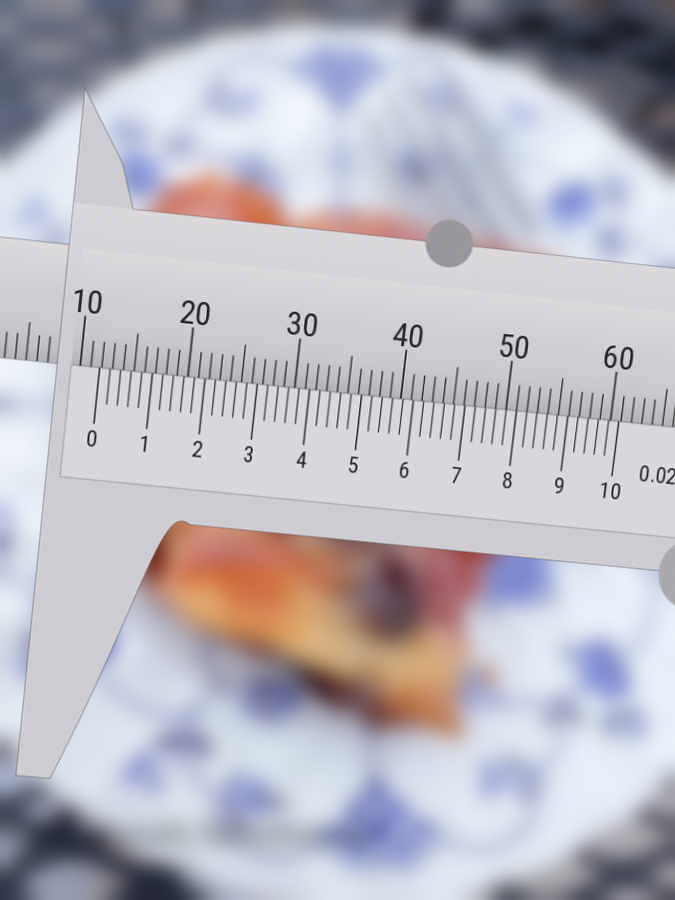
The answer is 11.8 mm
